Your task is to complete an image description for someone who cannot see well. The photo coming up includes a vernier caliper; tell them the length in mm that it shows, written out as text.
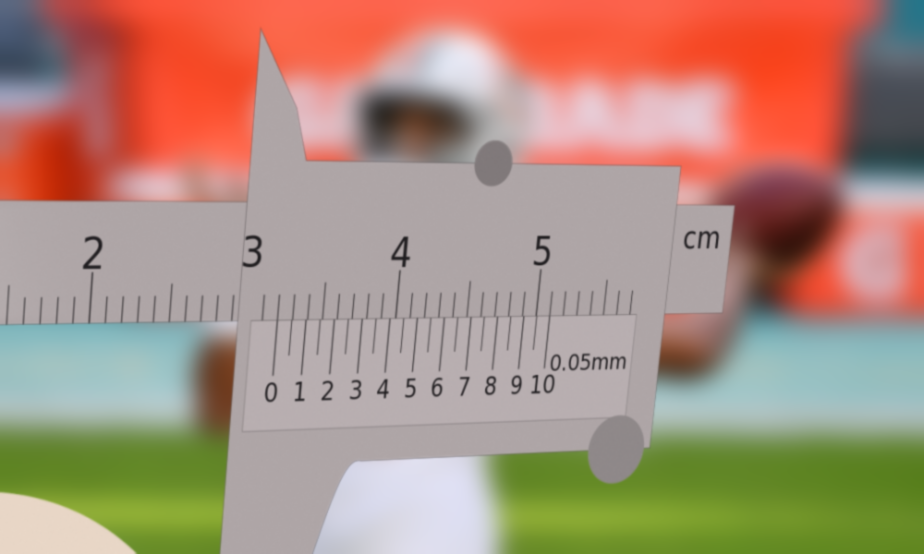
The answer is 32.0 mm
